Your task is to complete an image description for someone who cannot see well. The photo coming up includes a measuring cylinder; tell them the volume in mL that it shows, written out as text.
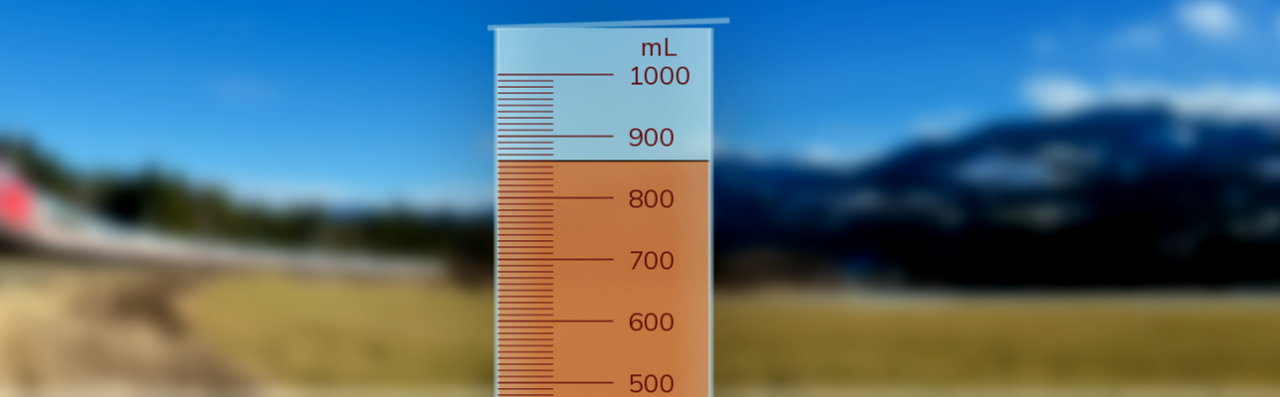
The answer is 860 mL
